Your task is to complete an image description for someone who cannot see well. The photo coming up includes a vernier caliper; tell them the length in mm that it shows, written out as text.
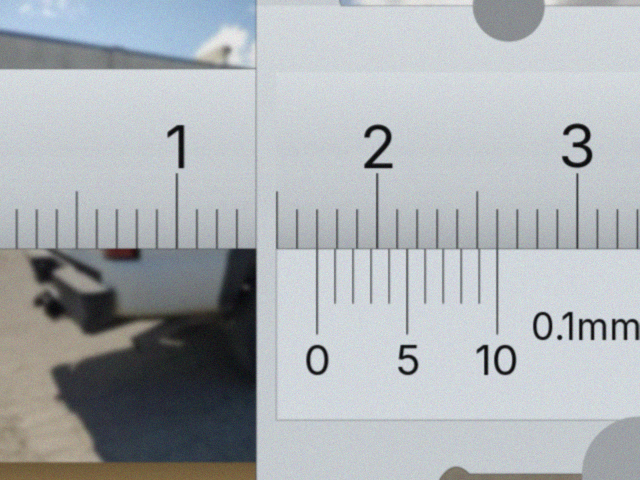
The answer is 17.0 mm
